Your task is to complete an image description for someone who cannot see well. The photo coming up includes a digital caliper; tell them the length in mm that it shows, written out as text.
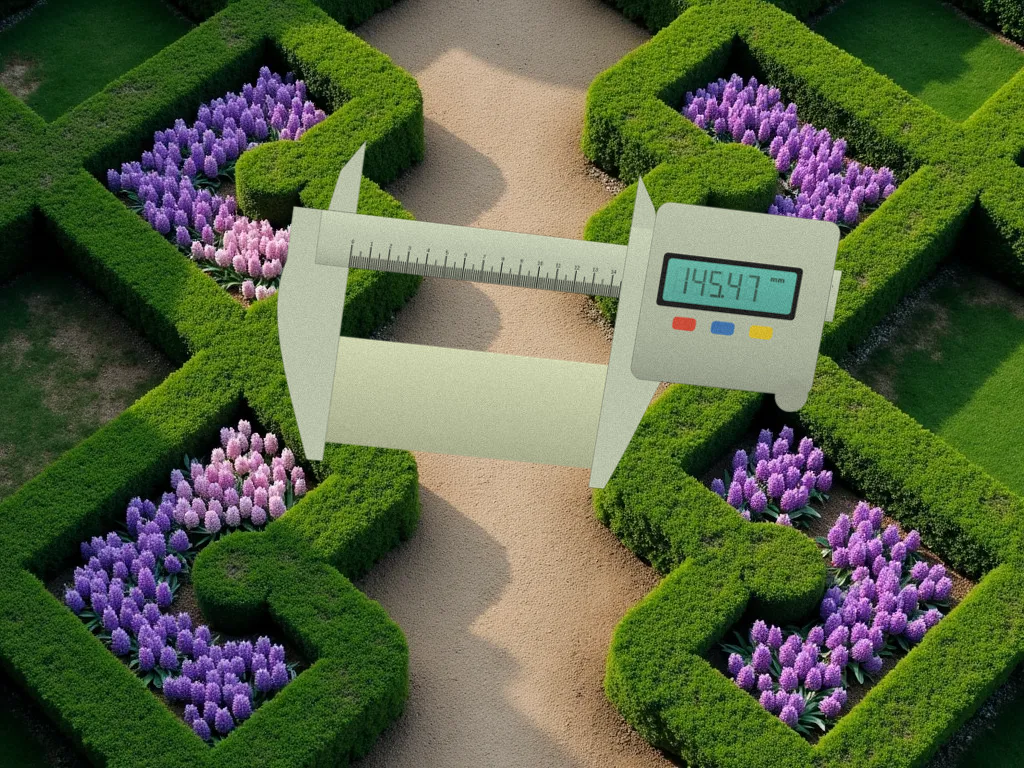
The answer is 145.47 mm
